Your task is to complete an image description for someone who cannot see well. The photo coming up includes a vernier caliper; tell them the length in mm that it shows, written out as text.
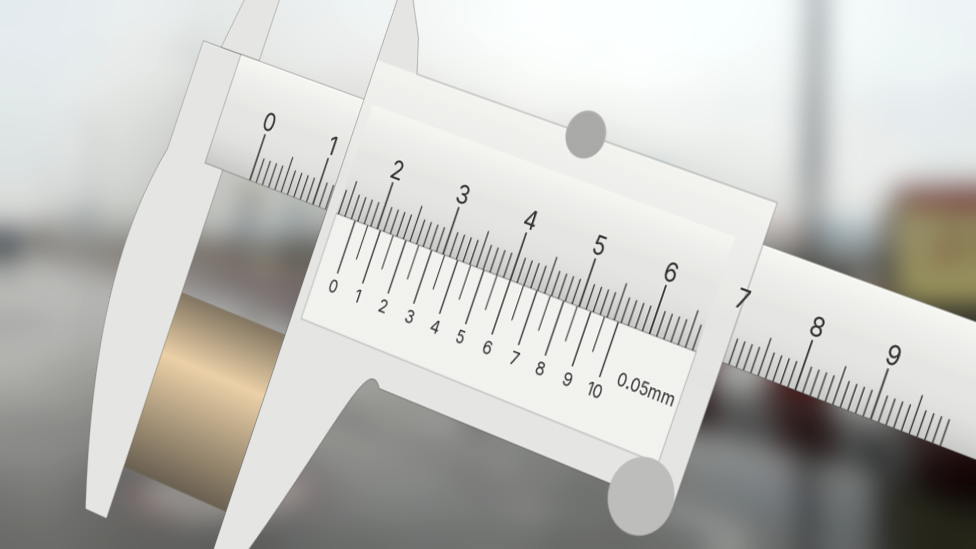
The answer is 16.6 mm
